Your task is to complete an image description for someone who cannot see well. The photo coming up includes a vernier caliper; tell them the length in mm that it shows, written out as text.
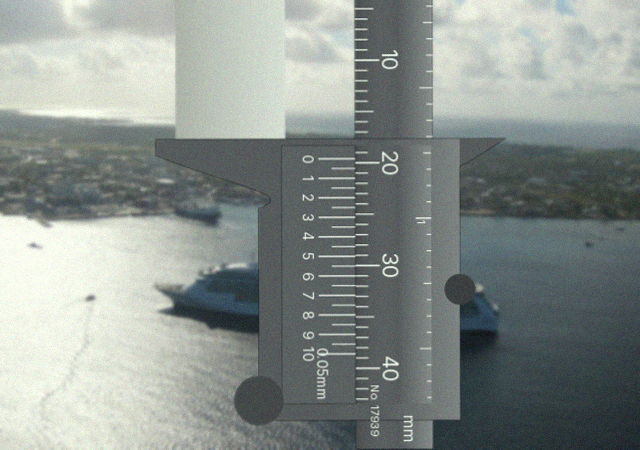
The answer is 19.6 mm
